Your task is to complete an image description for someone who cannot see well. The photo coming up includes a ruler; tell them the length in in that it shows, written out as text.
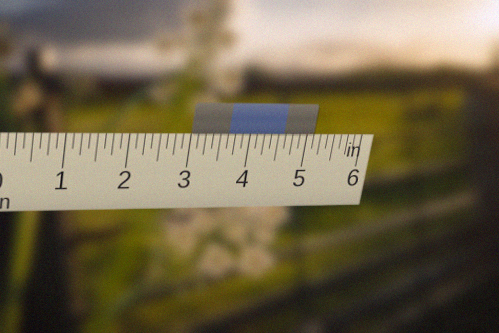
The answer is 2.125 in
